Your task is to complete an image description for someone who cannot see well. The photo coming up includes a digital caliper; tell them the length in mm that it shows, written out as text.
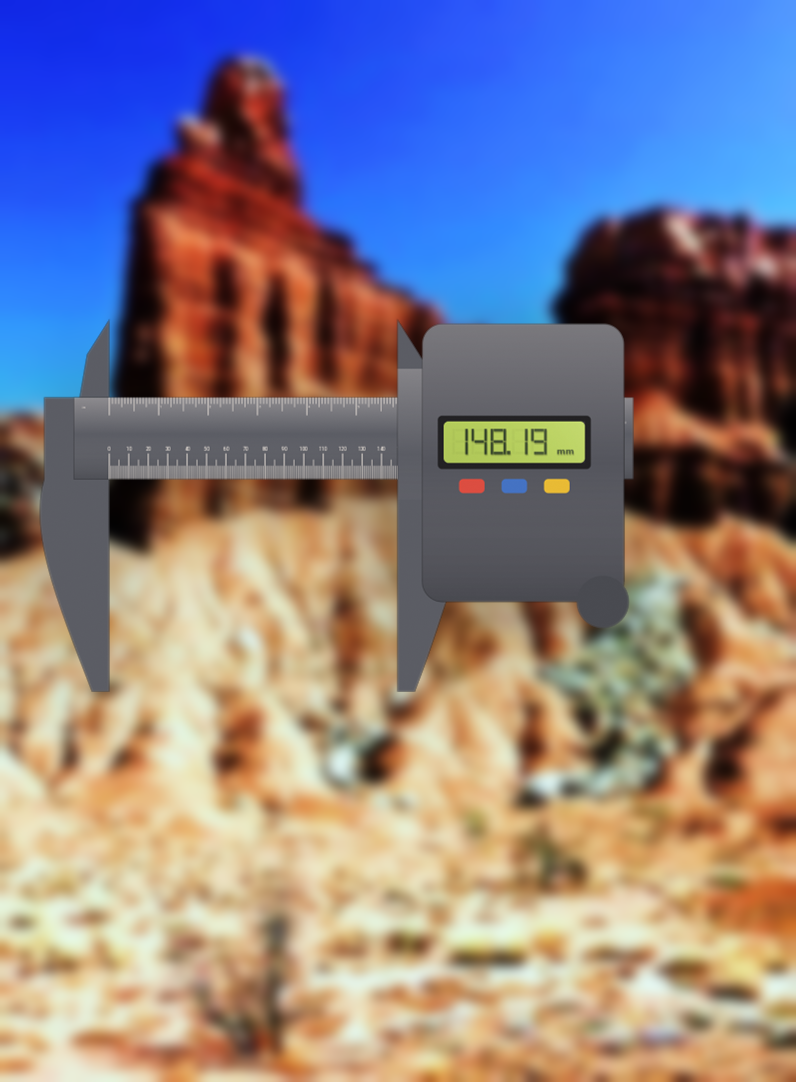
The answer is 148.19 mm
